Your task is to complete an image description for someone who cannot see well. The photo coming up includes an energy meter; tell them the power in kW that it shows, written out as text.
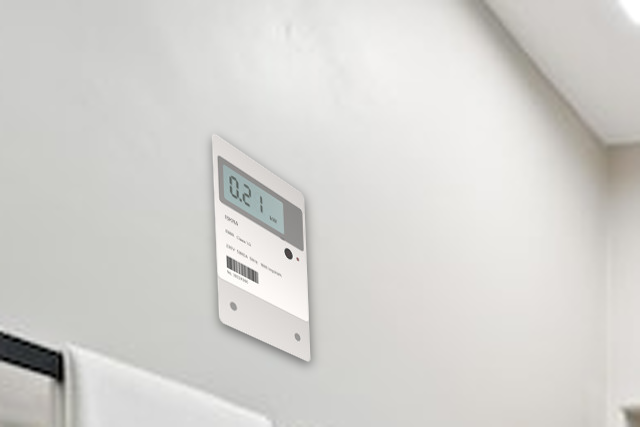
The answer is 0.21 kW
